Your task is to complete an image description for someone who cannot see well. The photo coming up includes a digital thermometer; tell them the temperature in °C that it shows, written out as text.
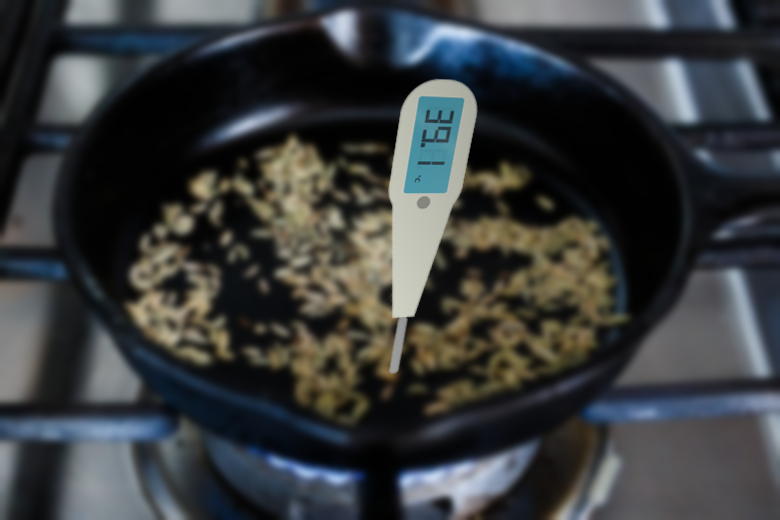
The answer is 39.1 °C
